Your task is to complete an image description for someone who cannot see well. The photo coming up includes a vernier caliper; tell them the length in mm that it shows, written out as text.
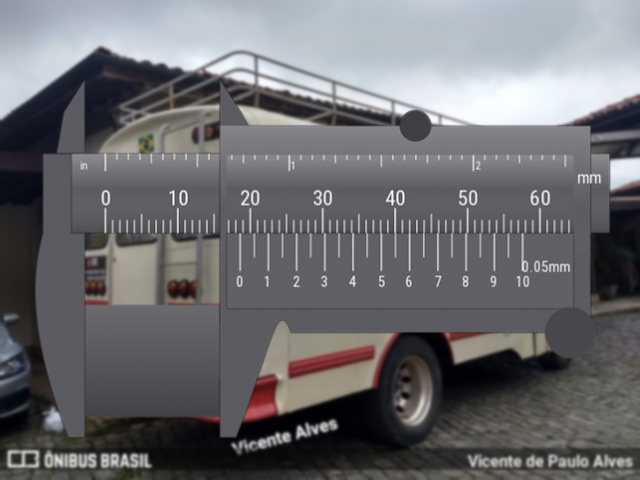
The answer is 18.6 mm
